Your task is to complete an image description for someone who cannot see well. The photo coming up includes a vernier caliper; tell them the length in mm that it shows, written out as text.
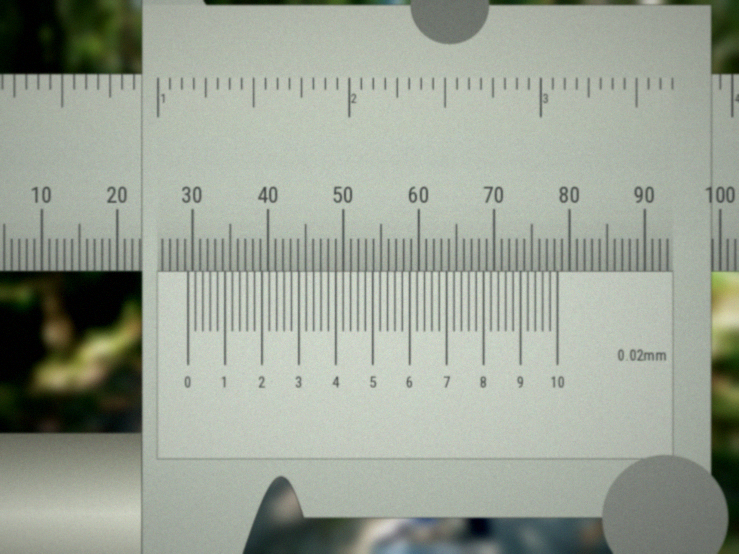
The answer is 29.4 mm
